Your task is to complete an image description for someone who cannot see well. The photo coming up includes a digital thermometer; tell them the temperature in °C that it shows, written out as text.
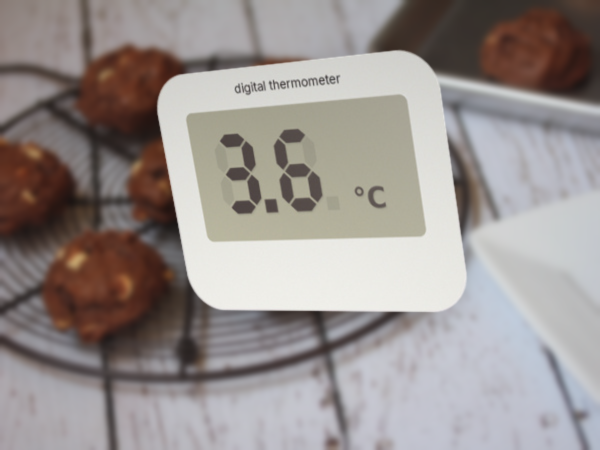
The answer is 3.6 °C
